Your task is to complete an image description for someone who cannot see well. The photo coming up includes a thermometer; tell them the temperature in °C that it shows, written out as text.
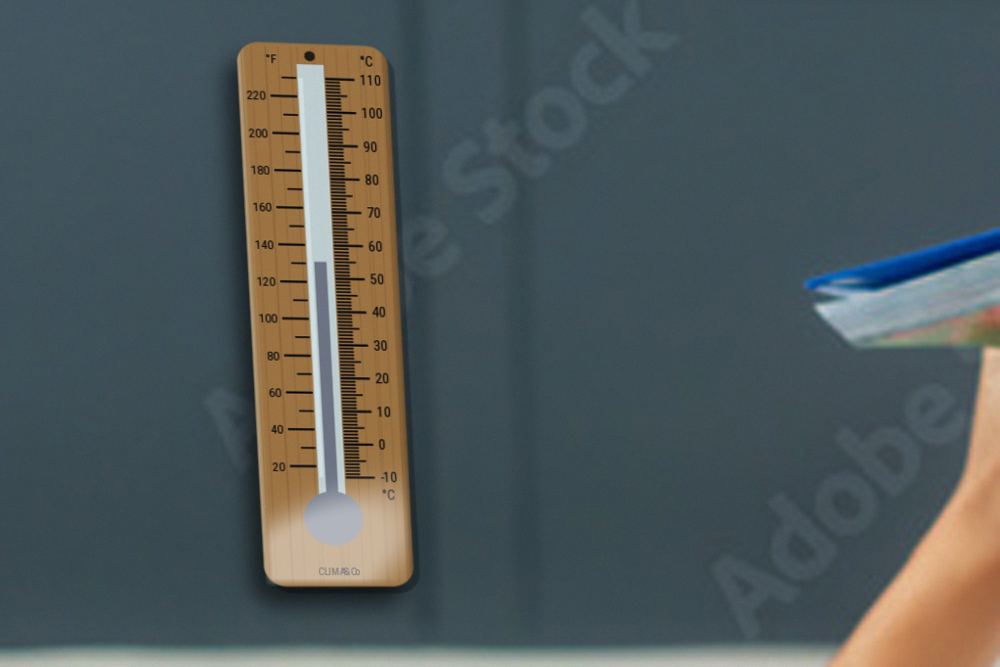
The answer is 55 °C
